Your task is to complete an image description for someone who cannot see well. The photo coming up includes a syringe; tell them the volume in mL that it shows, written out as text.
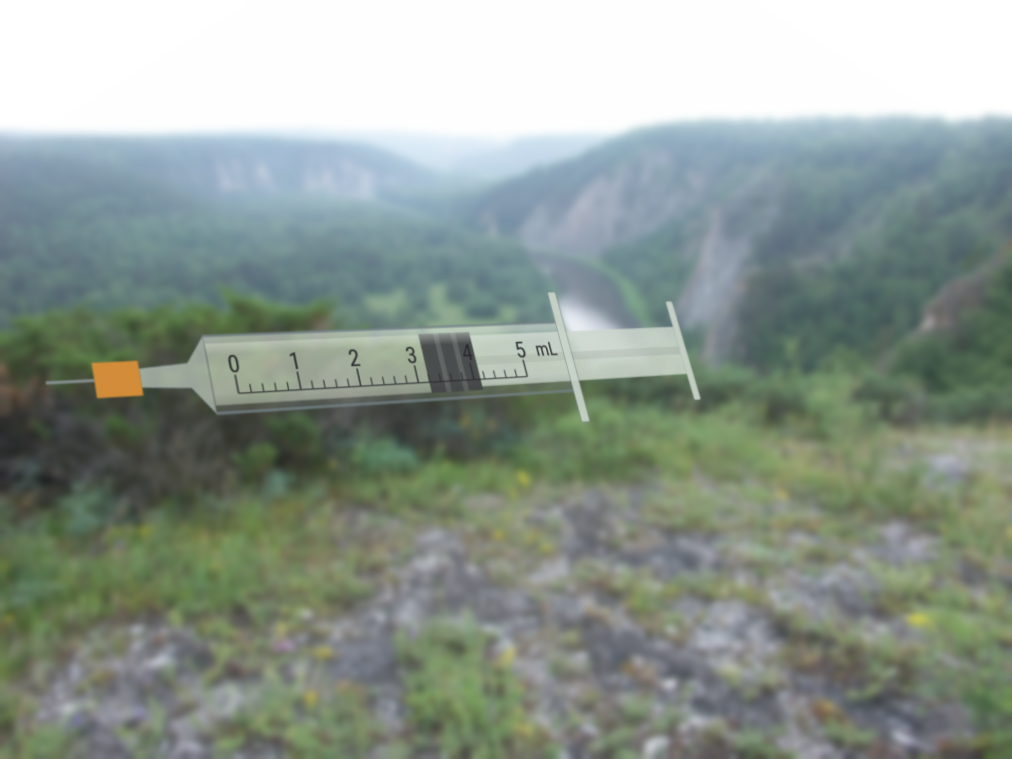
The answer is 3.2 mL
